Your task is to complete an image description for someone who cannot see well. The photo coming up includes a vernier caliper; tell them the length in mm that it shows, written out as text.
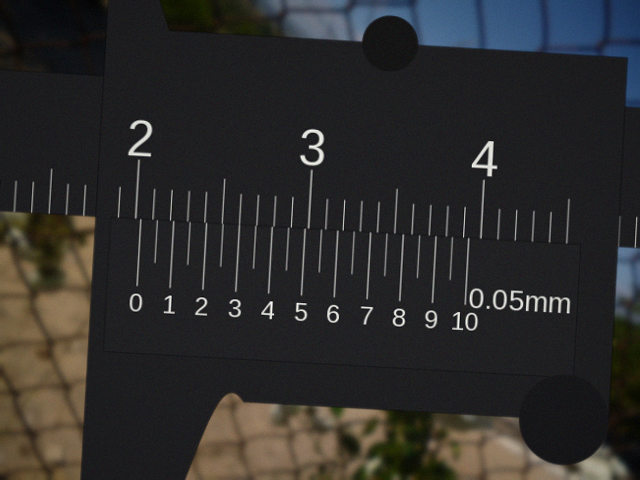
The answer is 20.3 mm
